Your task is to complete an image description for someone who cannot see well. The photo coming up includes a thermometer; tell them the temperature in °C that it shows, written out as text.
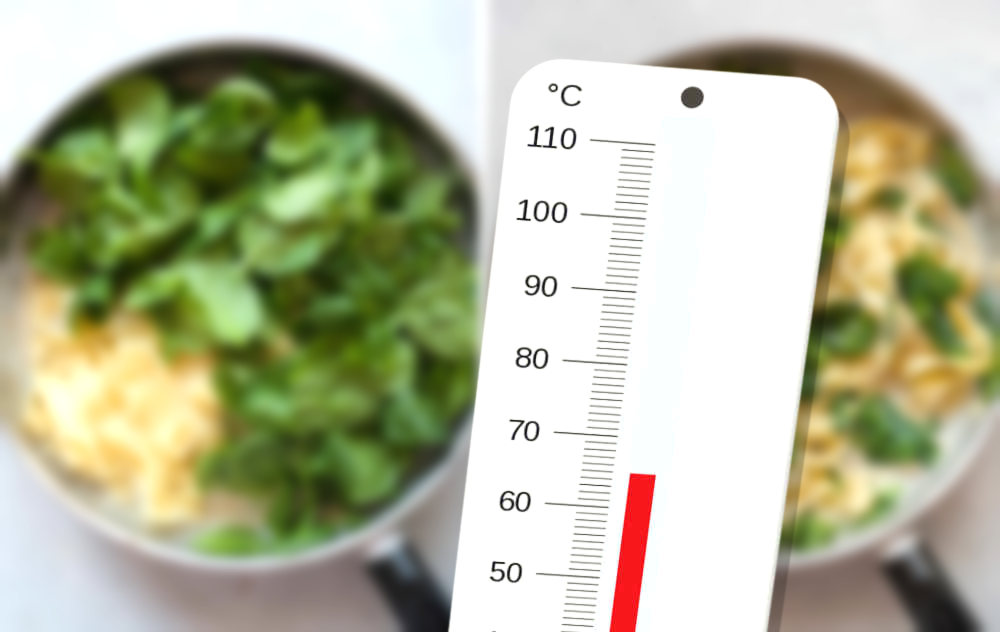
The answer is 65 °C
